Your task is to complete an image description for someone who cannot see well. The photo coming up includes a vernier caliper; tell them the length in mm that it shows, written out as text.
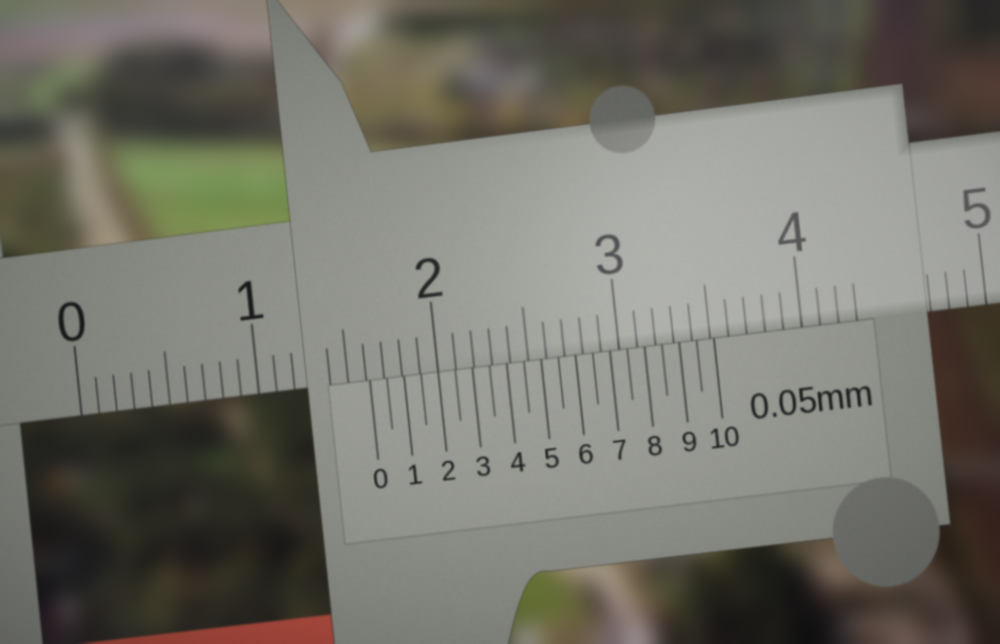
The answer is 16.2 mm
